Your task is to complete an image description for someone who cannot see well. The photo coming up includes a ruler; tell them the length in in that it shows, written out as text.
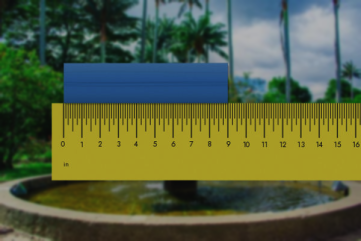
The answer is 9 in
